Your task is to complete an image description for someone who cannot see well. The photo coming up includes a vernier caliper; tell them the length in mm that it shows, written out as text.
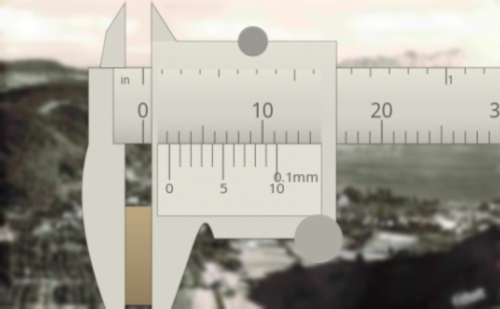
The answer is 2.2 mm
